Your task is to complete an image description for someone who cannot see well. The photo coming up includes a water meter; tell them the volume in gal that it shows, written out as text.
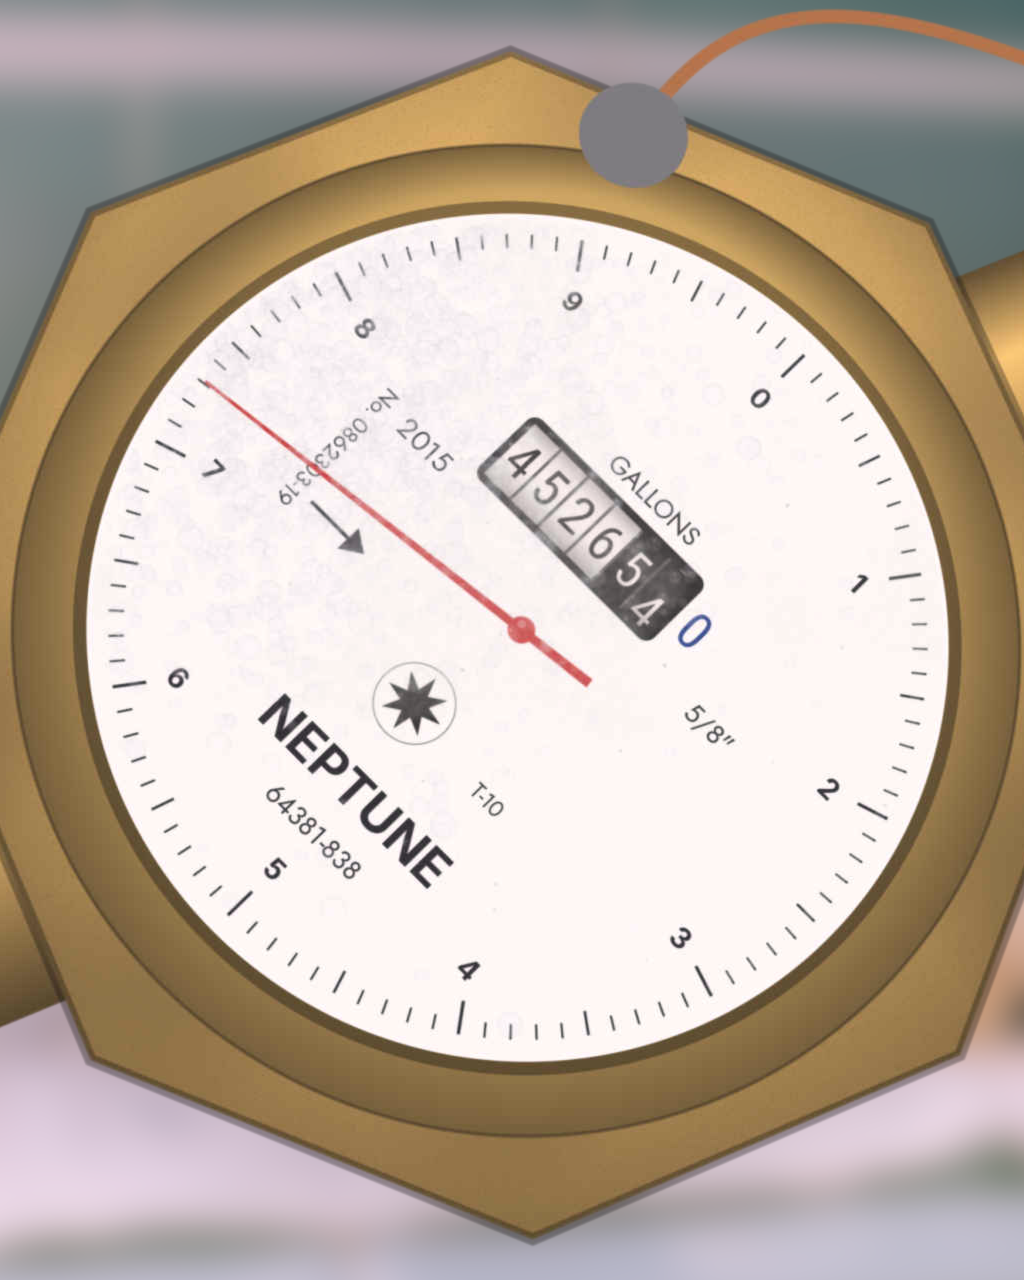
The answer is 4526537.3 gal
